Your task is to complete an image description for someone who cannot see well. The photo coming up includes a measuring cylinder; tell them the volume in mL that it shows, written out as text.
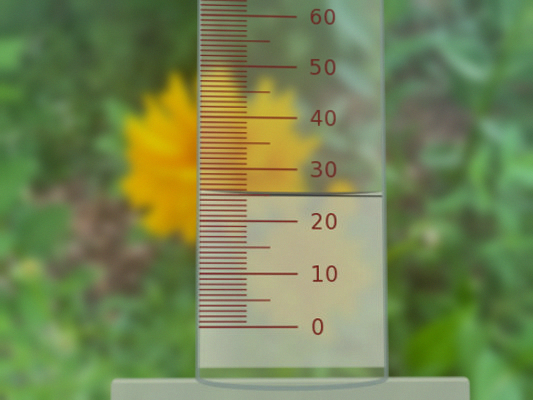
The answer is 25 mL
